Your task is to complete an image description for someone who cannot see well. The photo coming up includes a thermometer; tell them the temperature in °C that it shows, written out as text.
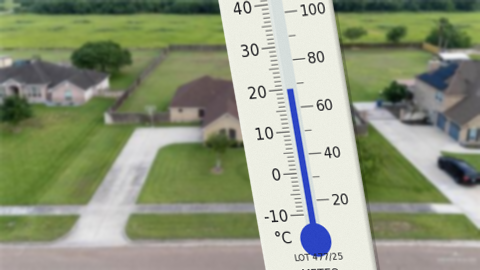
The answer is 20 °C
